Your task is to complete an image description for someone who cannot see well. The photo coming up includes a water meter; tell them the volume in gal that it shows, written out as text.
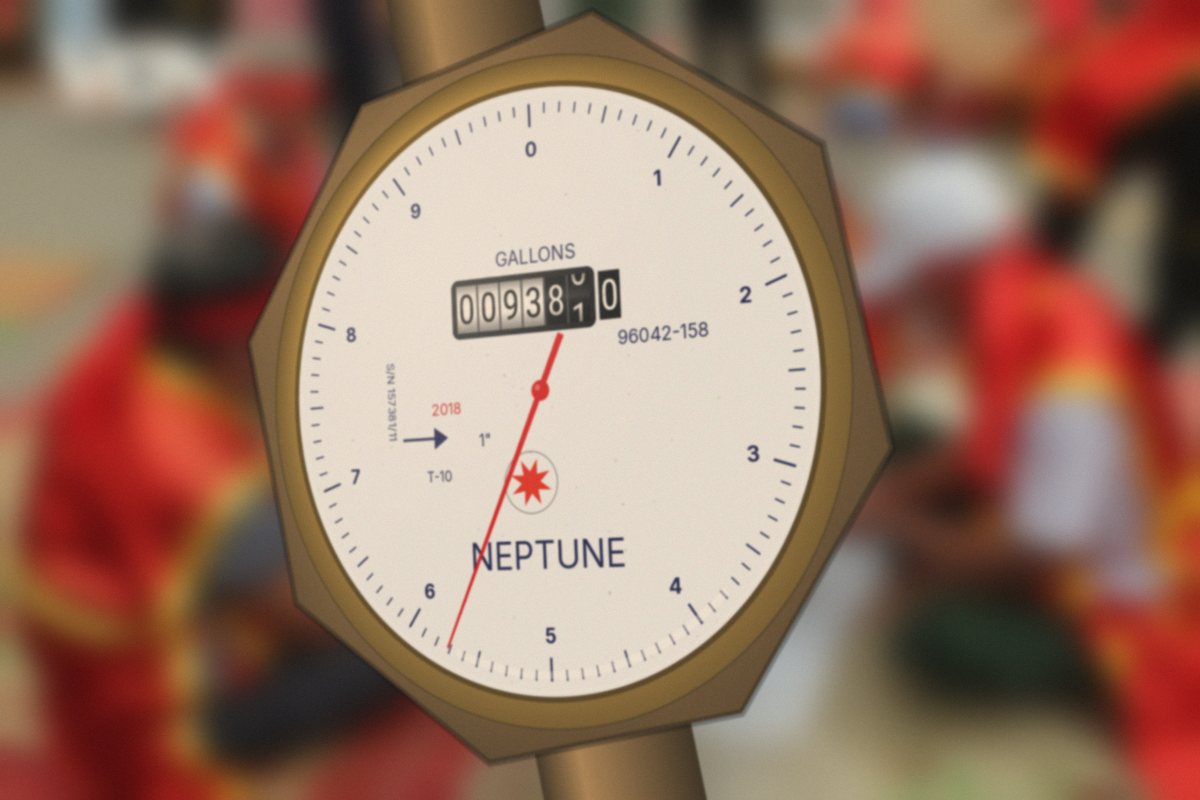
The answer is 93805.7 gal
